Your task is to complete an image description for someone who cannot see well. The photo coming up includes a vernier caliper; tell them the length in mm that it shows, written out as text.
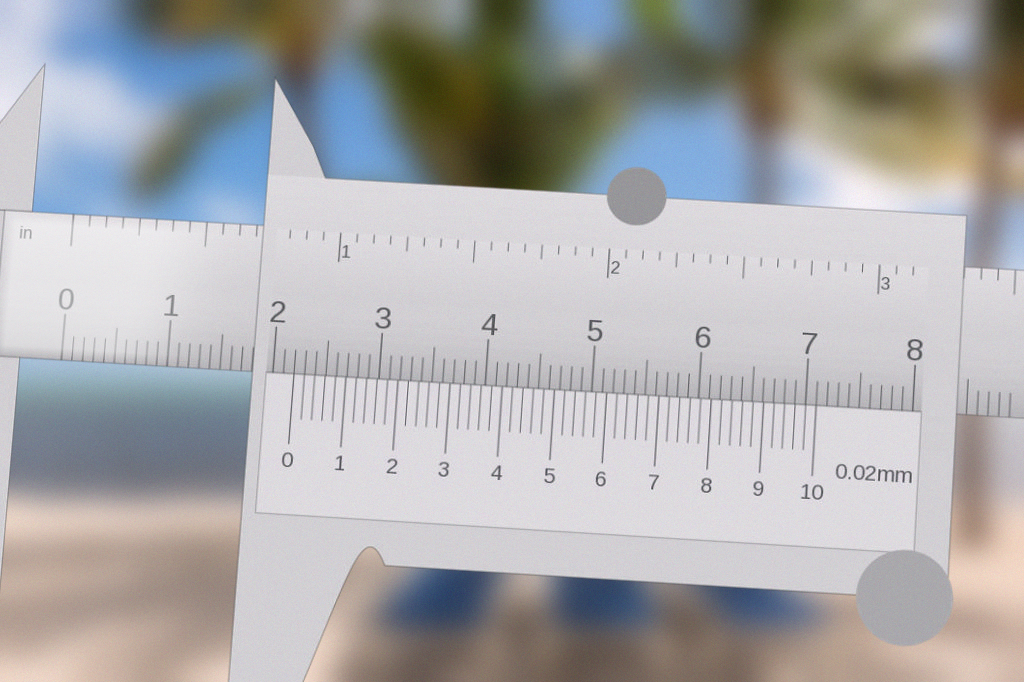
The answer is 22.0 mm
